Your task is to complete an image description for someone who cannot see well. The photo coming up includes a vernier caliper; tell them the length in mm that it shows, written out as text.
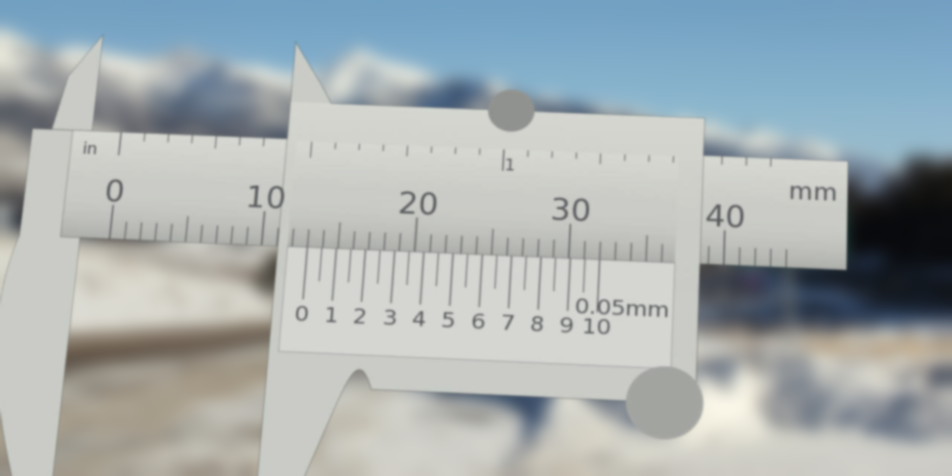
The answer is 13.0 mm
